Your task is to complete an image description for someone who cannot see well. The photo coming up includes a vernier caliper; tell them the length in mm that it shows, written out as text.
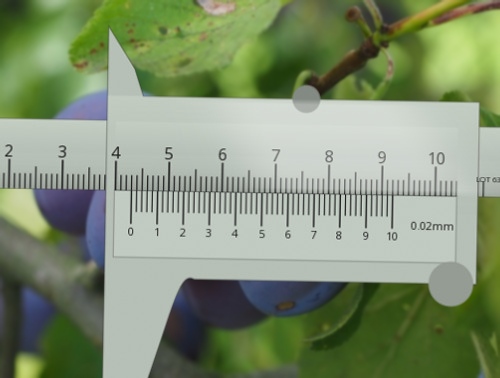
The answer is 43.0 mm
